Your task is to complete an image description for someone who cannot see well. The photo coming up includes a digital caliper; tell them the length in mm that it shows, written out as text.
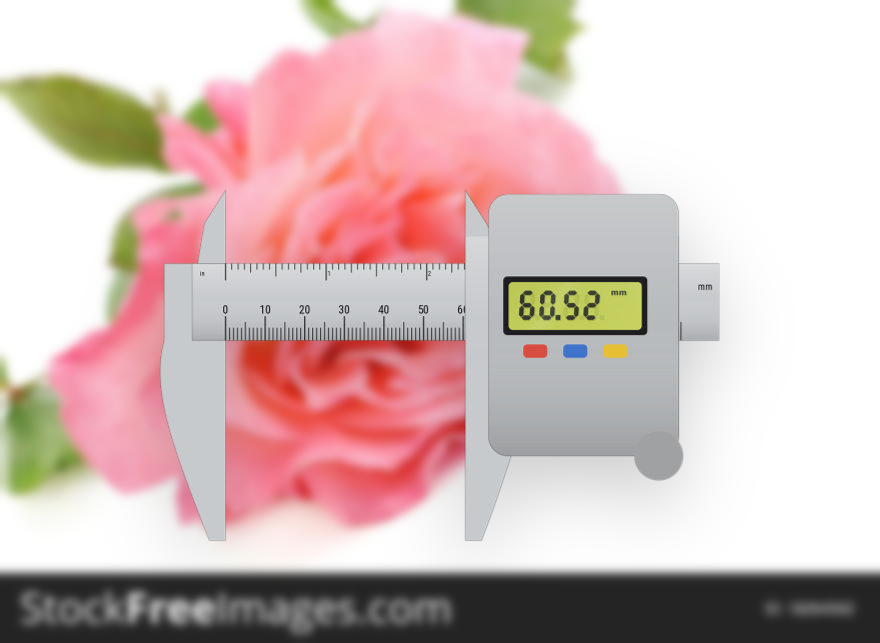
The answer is 60.52 mm
